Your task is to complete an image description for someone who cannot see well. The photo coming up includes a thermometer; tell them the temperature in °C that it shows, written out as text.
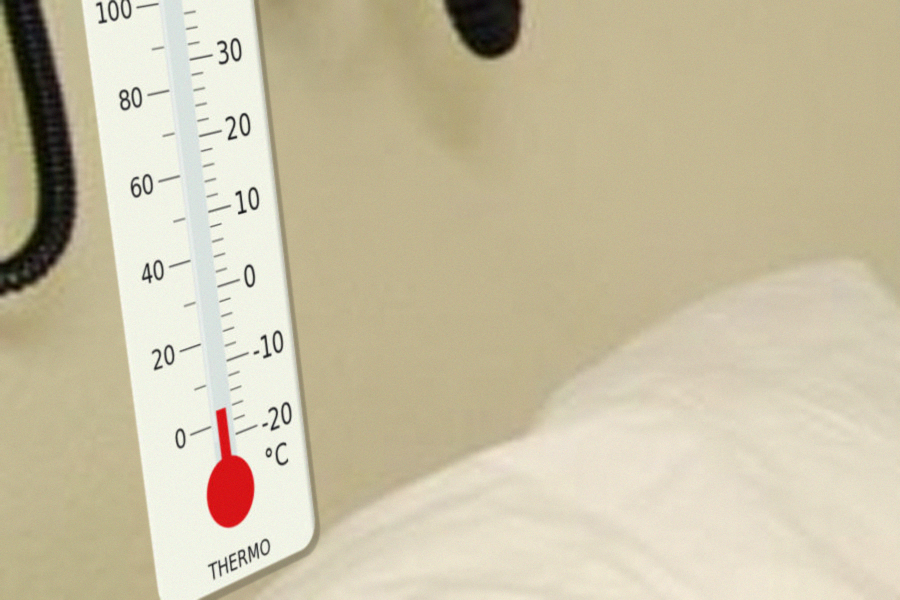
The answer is -16 °C
